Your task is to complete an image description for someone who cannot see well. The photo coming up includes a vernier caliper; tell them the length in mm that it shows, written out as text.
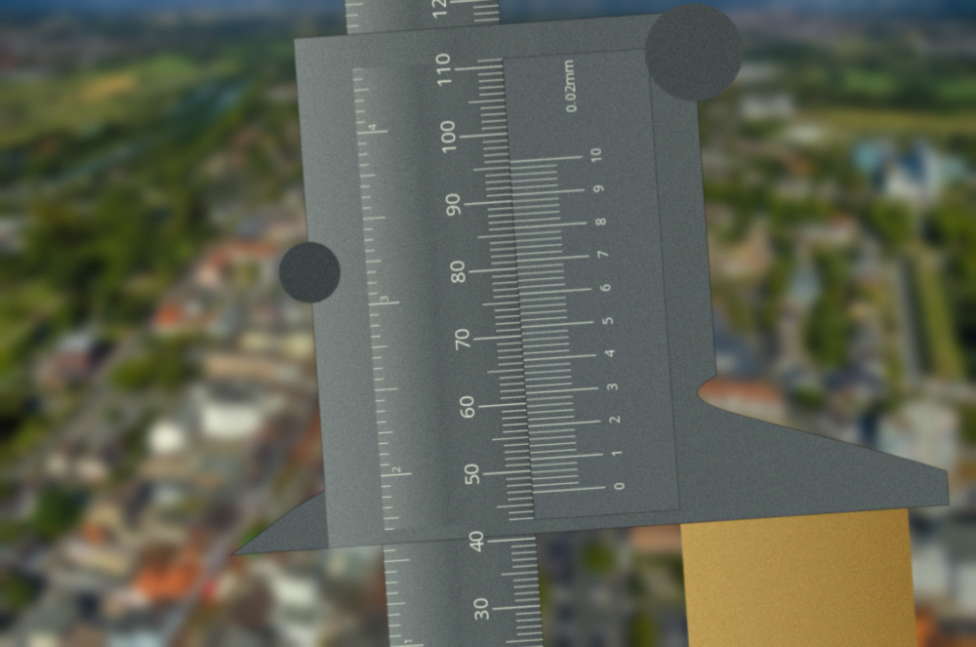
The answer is 46.8 mm
